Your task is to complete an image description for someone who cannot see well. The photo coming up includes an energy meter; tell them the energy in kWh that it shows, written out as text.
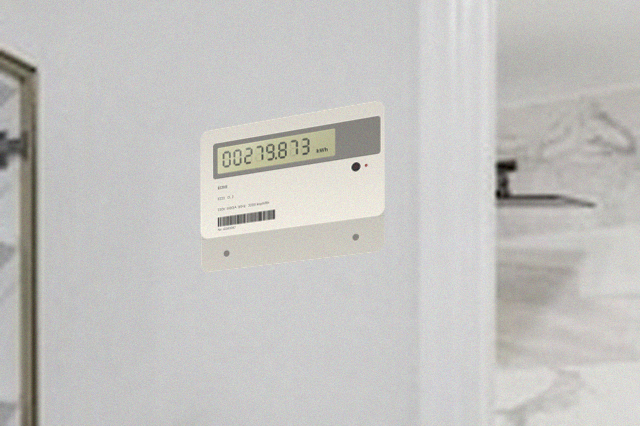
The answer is 279.873 kWh
